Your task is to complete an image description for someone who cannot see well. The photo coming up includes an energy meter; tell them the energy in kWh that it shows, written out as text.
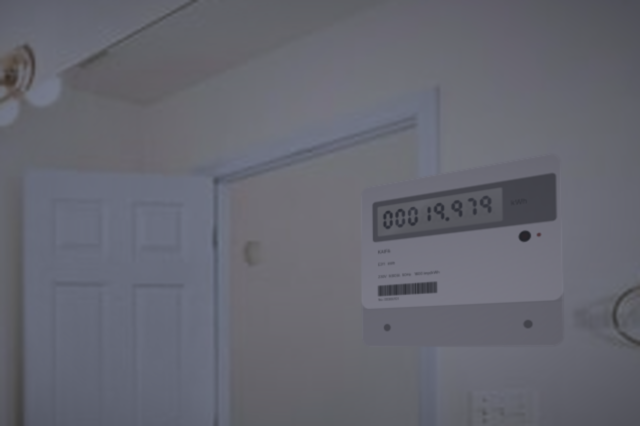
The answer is 19.979 kWh
